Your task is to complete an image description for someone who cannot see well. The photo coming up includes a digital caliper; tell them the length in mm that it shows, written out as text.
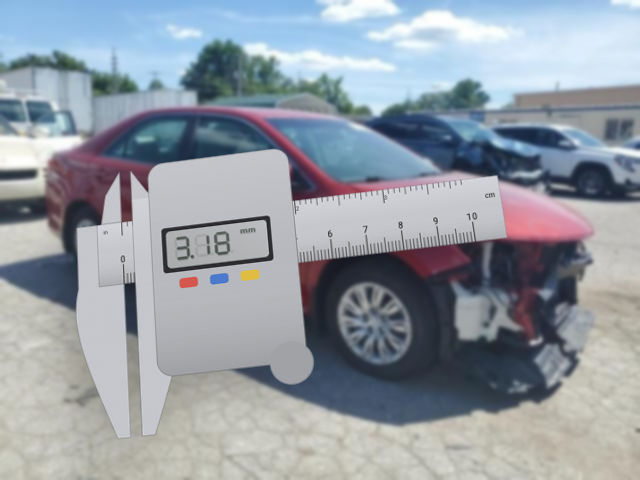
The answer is 3.18 mm
